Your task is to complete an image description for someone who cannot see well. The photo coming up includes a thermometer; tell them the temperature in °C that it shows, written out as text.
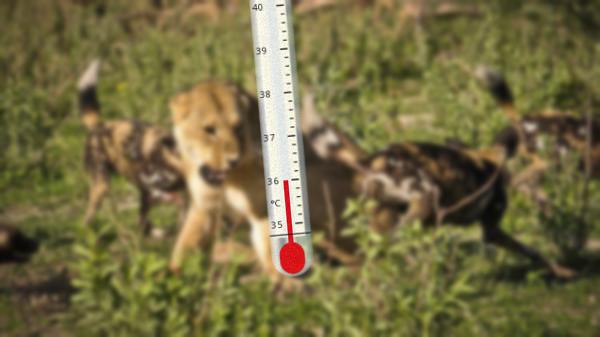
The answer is 36 °C
